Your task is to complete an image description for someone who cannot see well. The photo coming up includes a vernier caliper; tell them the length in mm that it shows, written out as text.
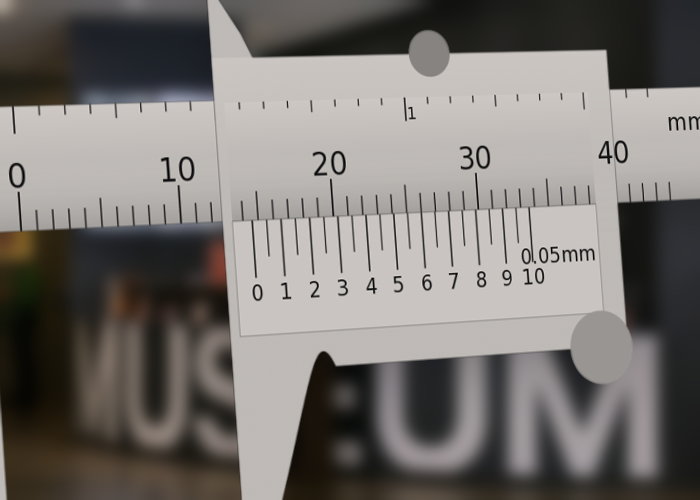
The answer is 14.6 mm
